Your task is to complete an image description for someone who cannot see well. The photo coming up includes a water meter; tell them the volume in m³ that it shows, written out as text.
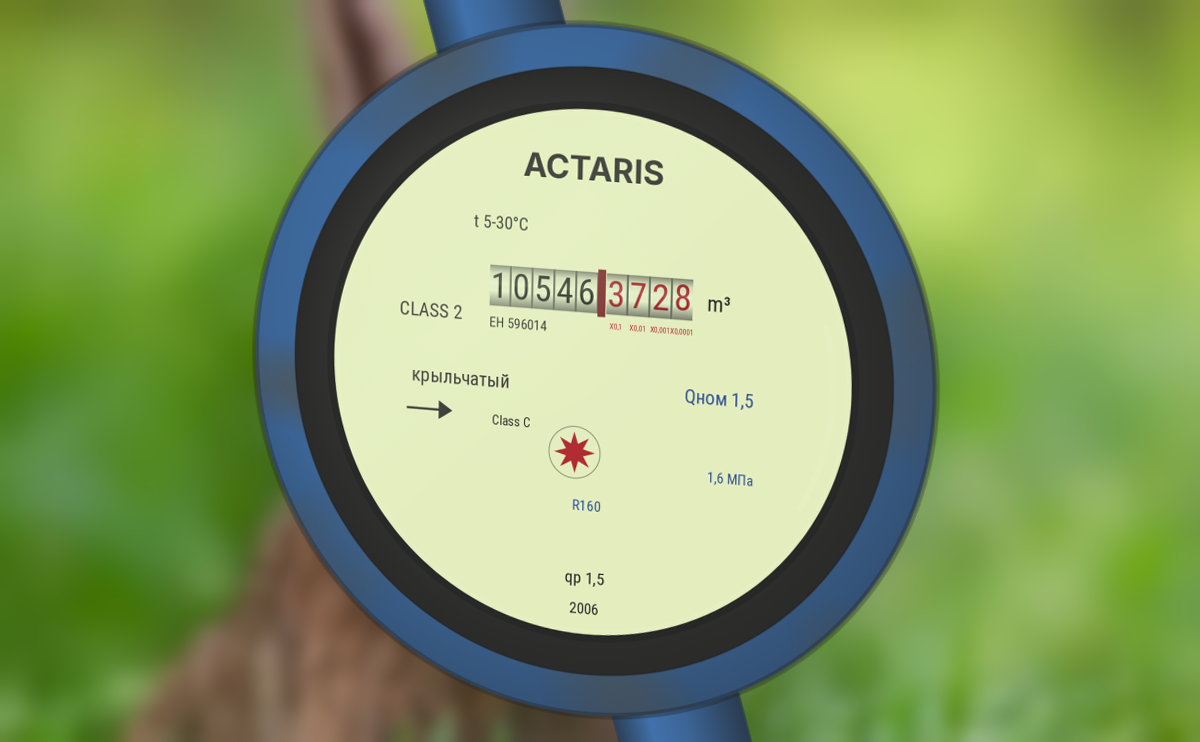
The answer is 10546.3728 m³
